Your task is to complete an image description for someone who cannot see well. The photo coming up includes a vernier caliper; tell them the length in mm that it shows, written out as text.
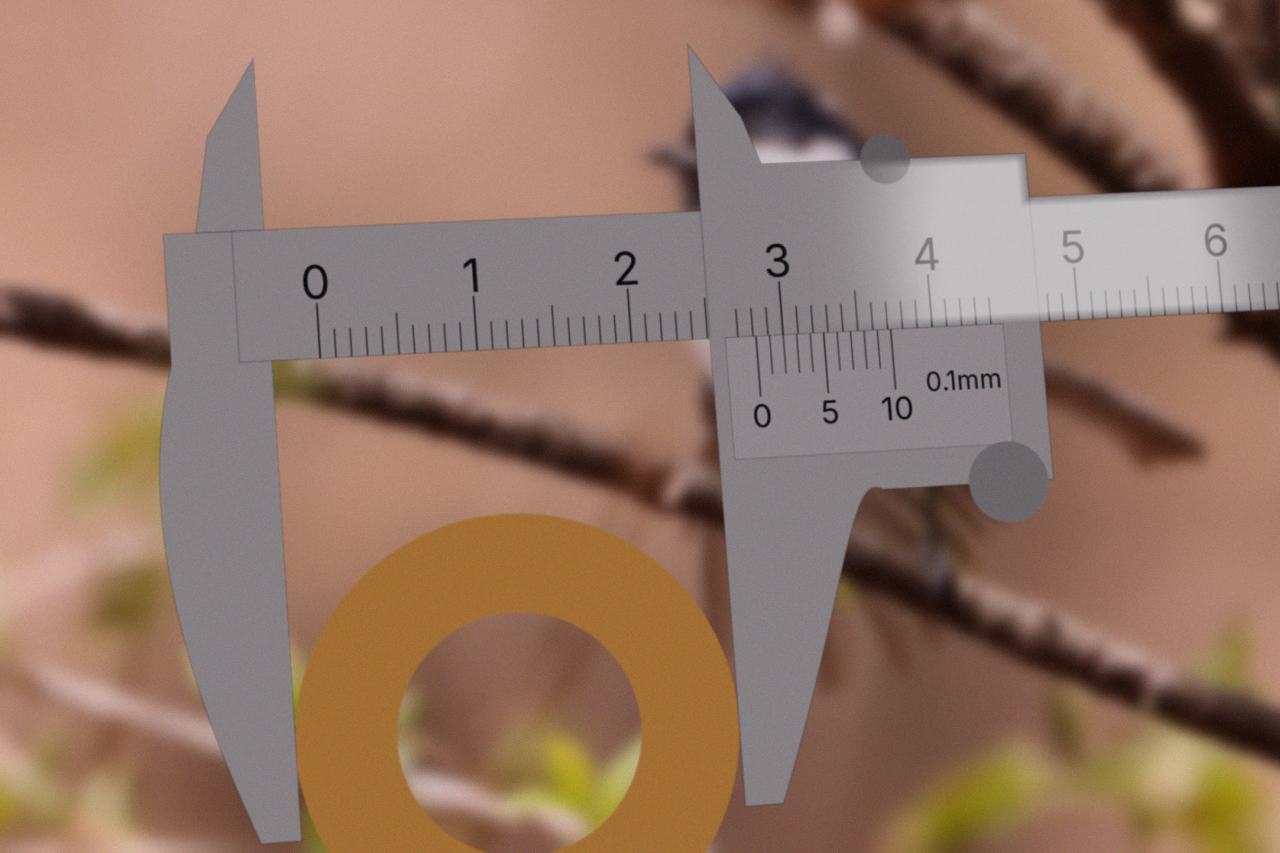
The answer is 28.2 mm
